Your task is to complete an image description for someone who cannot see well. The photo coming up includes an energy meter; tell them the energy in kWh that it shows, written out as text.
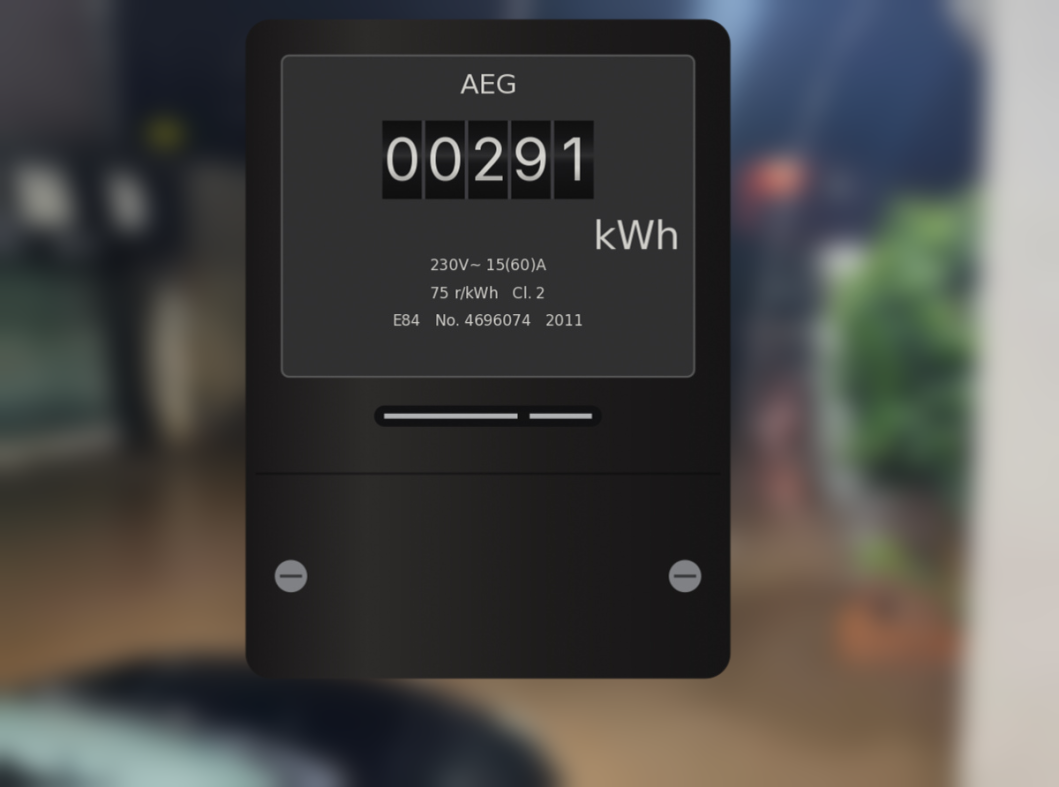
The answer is 291 kWh
